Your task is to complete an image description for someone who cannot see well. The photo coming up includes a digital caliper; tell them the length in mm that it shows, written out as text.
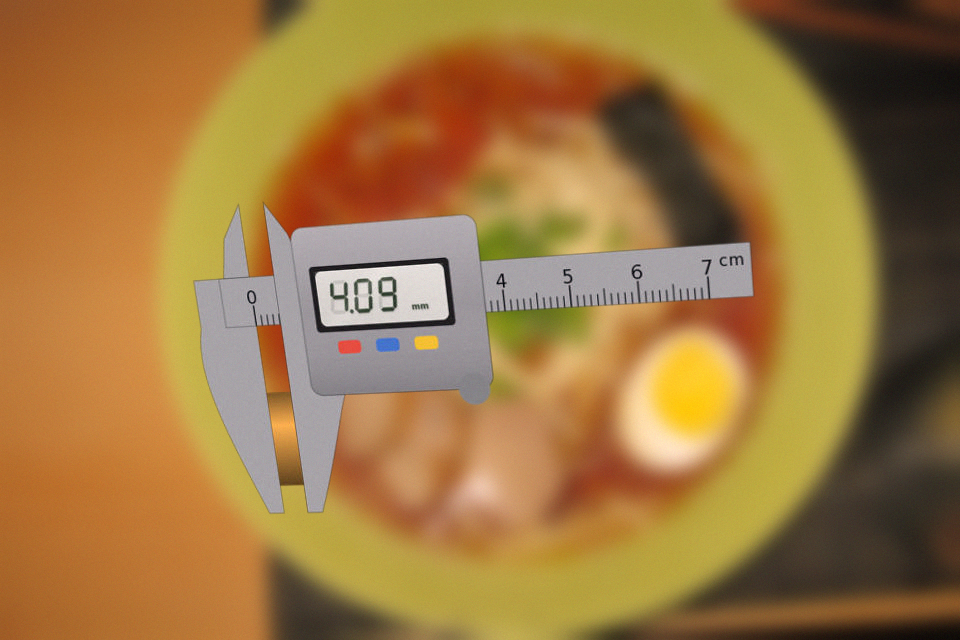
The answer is 4.09 mm
